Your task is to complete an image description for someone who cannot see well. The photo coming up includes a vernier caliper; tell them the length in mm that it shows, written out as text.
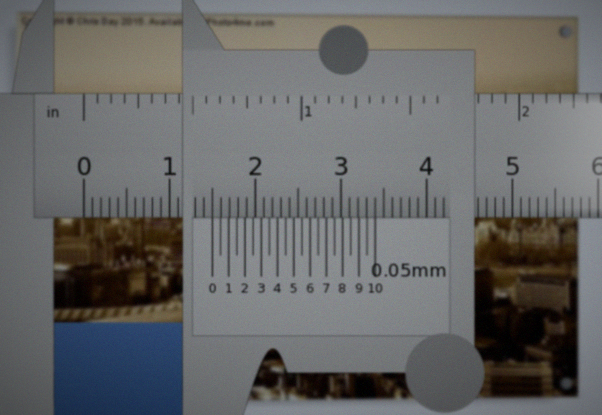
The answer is 15.0 mm
